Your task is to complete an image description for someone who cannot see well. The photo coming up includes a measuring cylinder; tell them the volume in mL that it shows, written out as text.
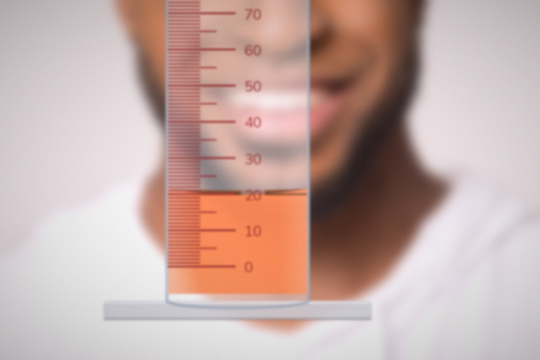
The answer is 20 mL
